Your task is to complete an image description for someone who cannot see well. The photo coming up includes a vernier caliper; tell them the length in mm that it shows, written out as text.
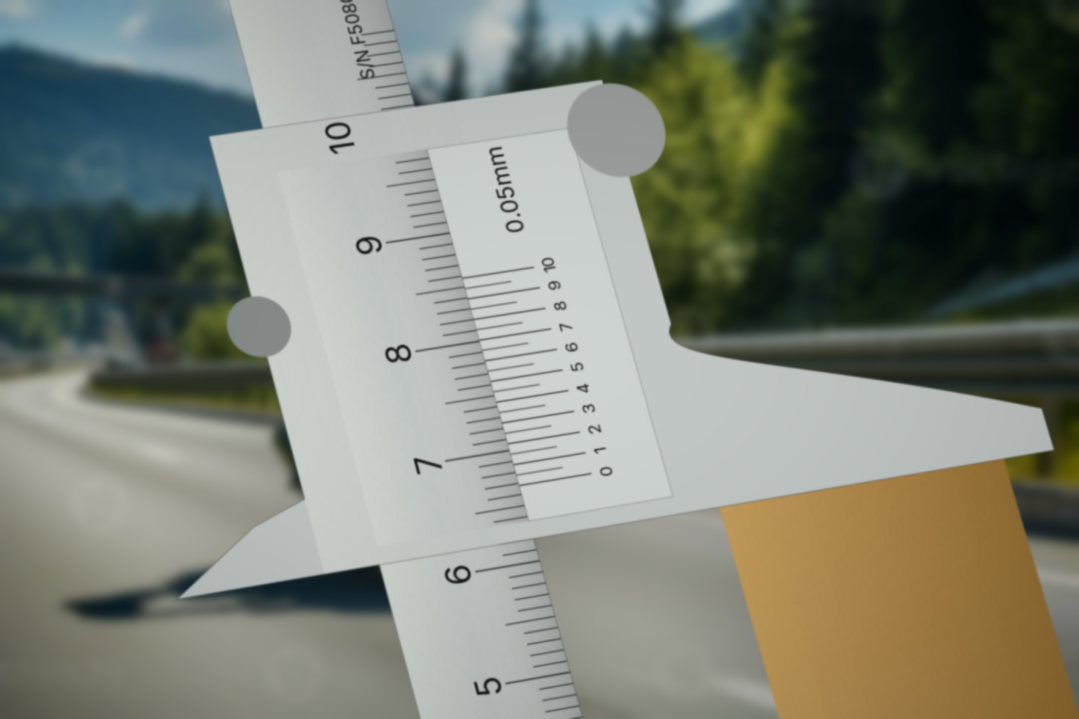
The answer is 66.8 mm
